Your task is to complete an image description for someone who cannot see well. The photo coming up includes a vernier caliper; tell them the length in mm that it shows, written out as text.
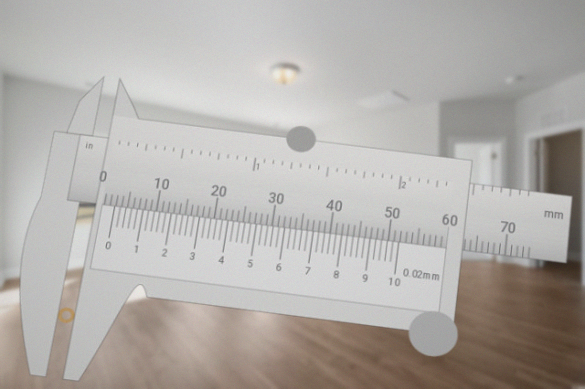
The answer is 2.8 mm
